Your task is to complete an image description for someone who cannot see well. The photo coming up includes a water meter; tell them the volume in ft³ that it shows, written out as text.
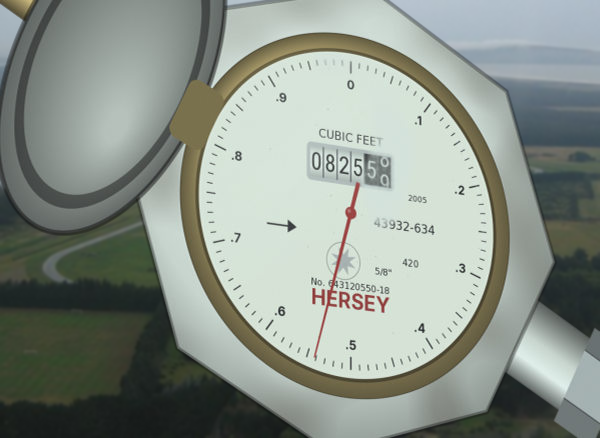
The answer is 82558.54 ft³
